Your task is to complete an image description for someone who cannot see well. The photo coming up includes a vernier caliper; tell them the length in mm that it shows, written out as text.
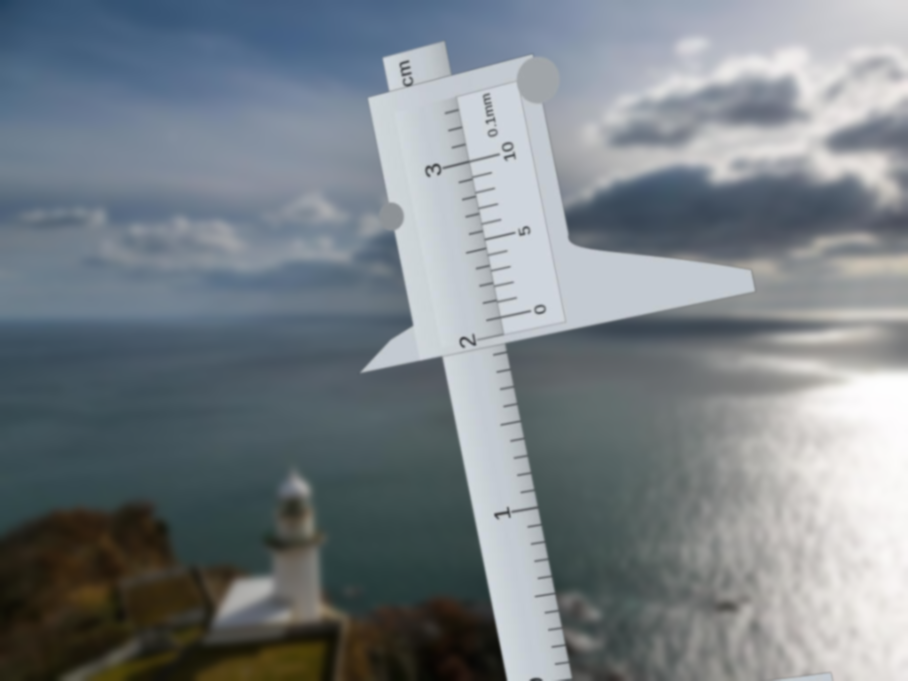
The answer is 21.0 mm
